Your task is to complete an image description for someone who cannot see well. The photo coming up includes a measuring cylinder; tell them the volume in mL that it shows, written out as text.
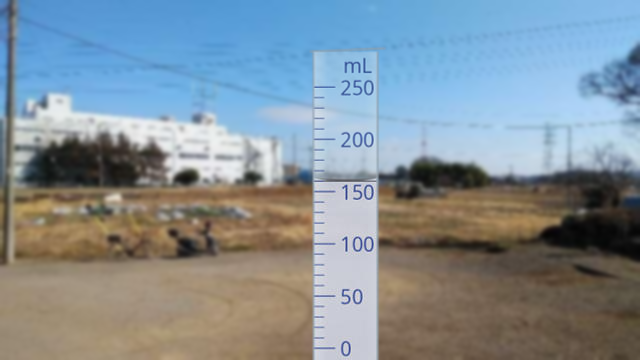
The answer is 160 mL
